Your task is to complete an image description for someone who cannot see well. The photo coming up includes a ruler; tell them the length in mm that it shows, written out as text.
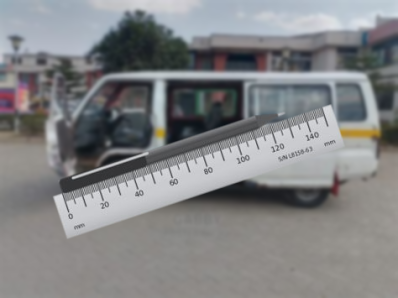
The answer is 130 mm
